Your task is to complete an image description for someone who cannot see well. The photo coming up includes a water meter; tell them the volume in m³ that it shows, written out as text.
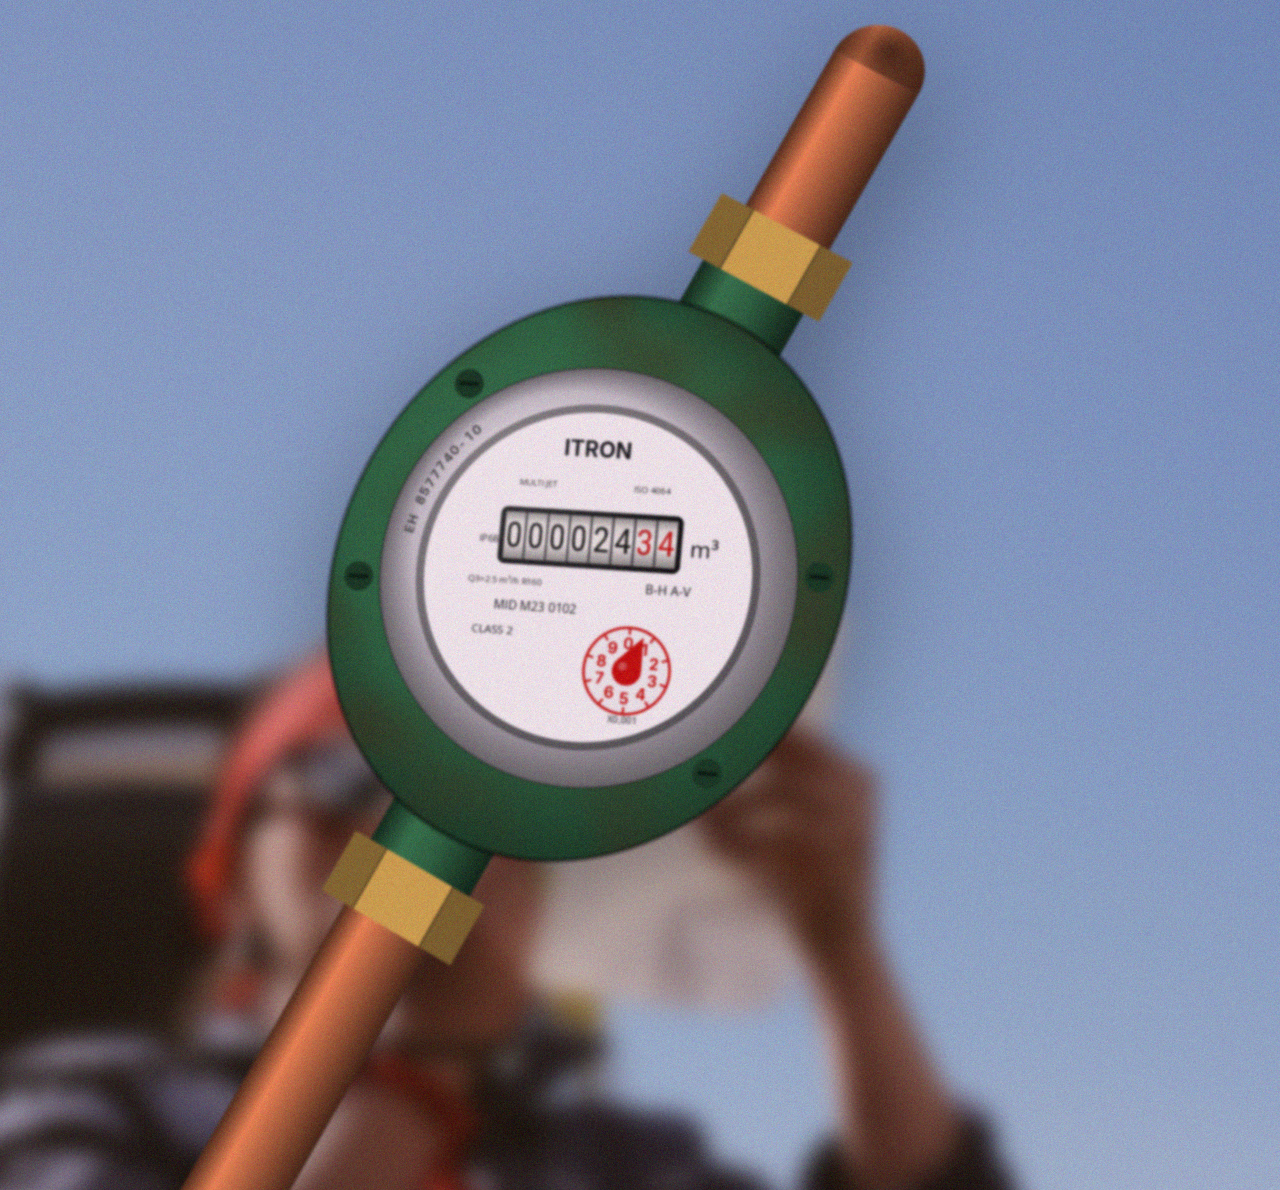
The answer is 24.340 m³
